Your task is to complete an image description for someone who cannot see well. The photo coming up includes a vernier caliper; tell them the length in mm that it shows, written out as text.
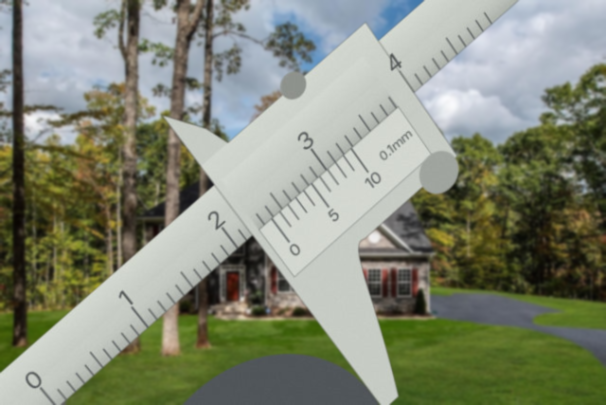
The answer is 23.8 mm
